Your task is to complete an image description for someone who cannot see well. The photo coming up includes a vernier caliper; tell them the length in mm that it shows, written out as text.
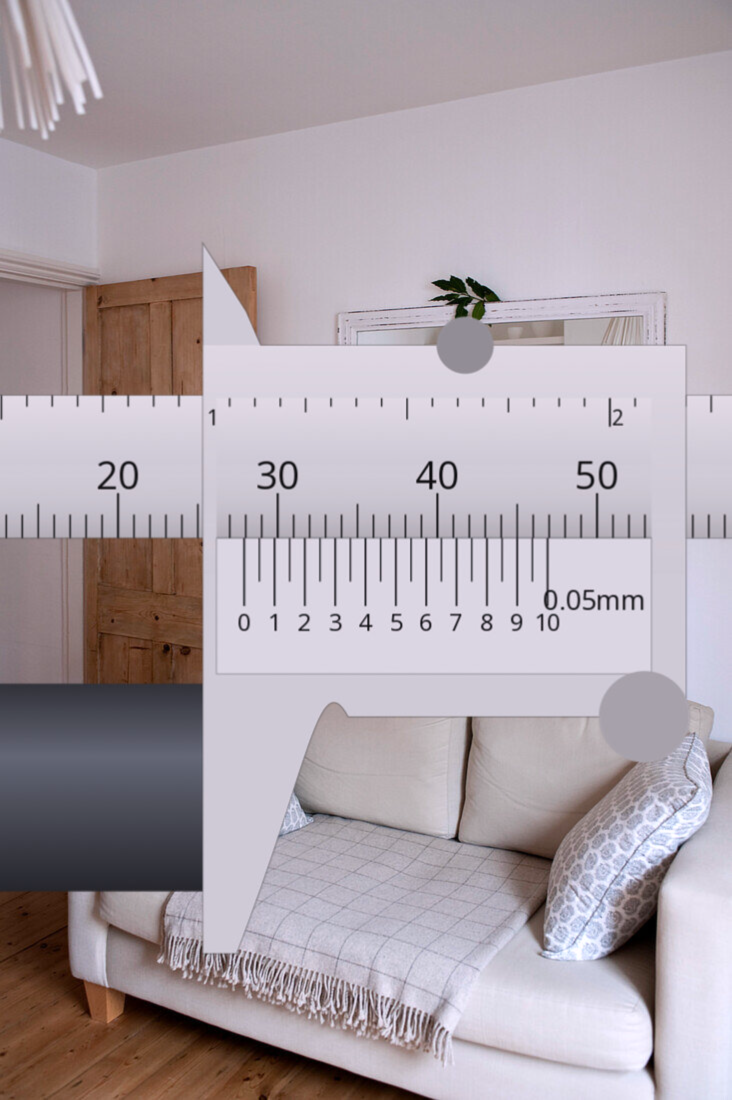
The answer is 27.9 mm
